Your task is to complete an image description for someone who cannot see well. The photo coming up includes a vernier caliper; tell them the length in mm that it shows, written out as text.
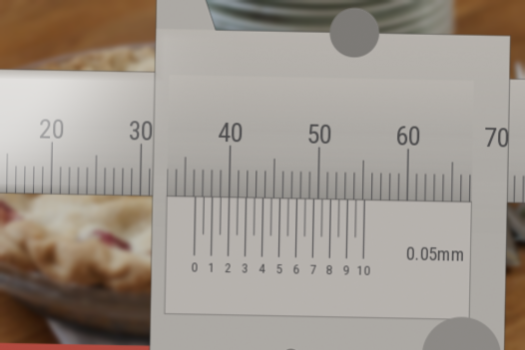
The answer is 36.2 mm
